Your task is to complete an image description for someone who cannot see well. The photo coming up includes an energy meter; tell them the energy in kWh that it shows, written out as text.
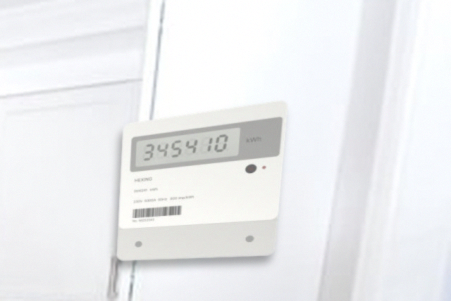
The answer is 345410 kWh
